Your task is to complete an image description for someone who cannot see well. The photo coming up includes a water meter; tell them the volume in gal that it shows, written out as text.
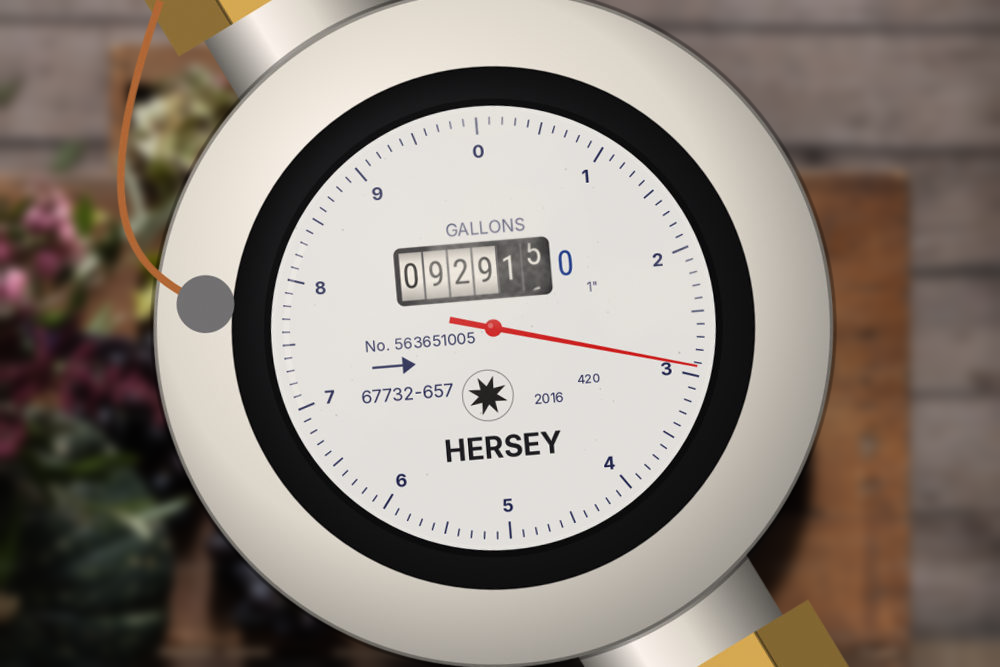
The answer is 929152.9 gal
